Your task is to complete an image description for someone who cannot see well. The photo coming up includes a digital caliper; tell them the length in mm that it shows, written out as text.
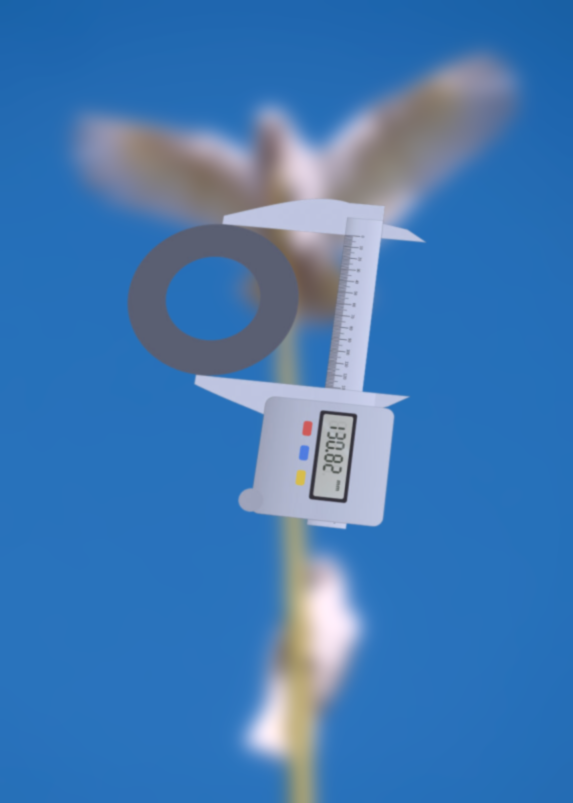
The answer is 130.82 mm
